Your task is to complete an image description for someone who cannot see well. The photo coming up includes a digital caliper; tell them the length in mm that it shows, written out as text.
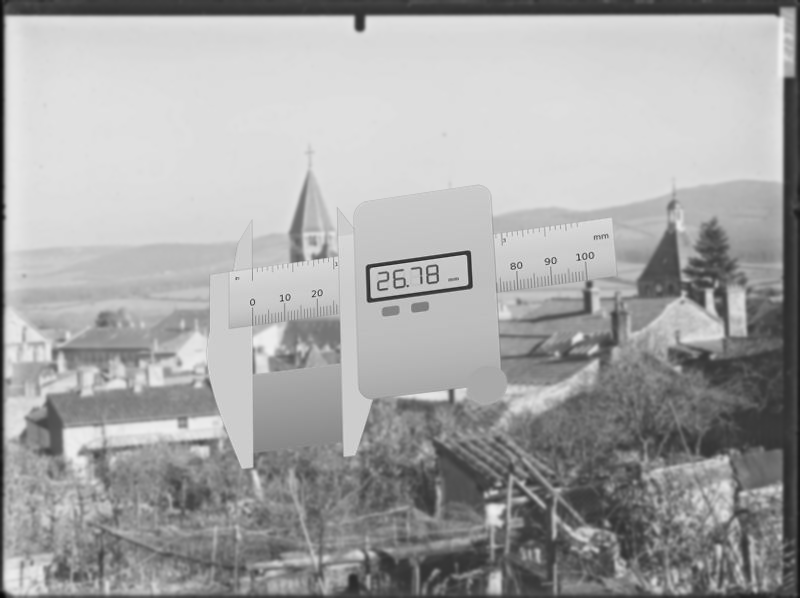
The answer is 26.78 mm
